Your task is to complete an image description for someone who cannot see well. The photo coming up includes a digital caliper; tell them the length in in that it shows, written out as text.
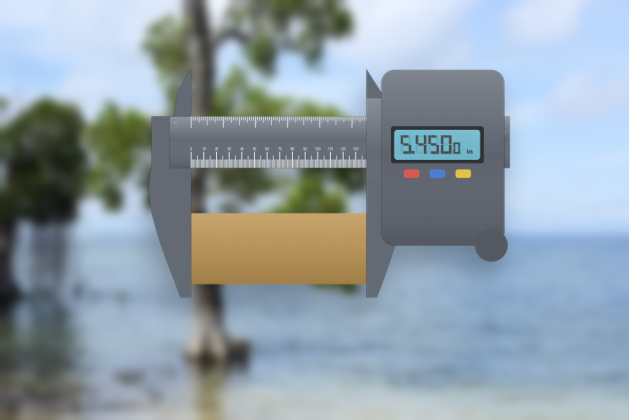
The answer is 5.4500 in
